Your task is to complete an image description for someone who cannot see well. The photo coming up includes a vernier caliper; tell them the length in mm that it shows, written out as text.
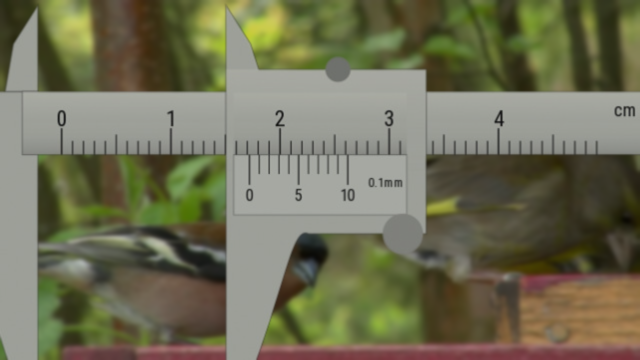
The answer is 17.2 mm
